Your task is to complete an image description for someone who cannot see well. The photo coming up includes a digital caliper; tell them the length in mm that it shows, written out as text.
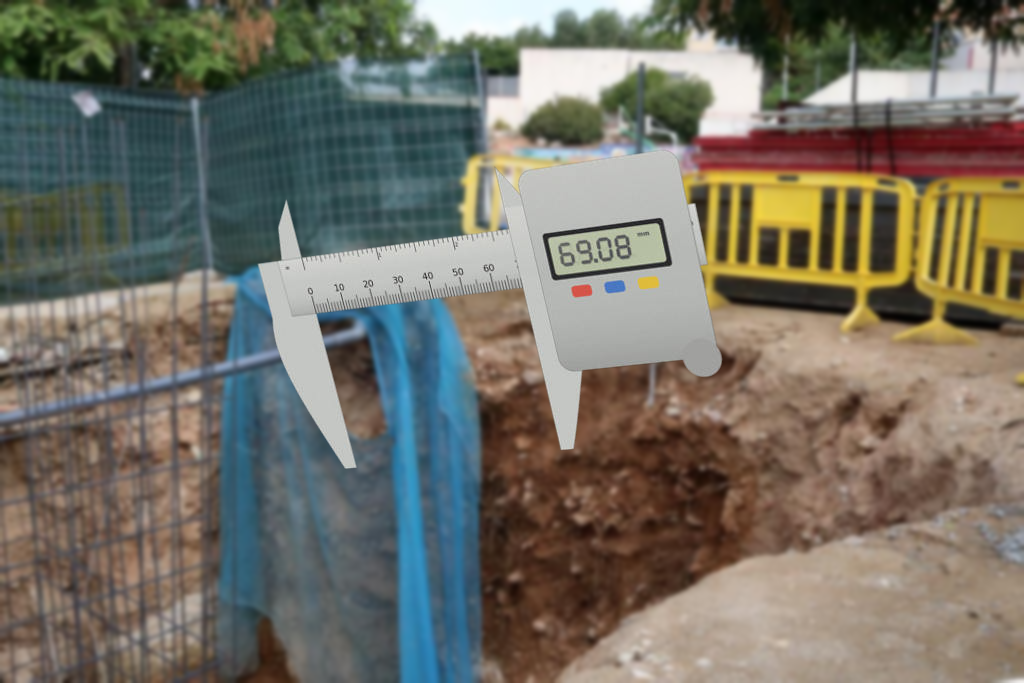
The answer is 69.08 mm
